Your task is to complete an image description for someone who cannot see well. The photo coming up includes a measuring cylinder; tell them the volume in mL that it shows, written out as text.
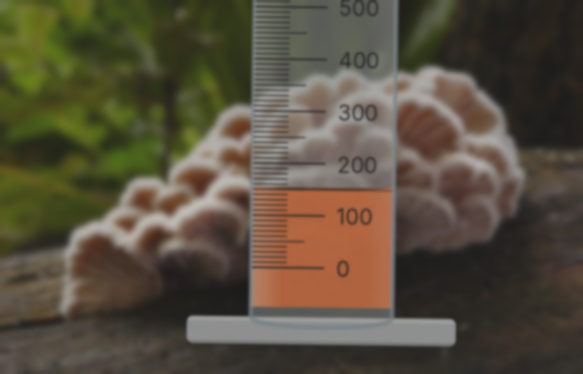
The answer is 150 mL
